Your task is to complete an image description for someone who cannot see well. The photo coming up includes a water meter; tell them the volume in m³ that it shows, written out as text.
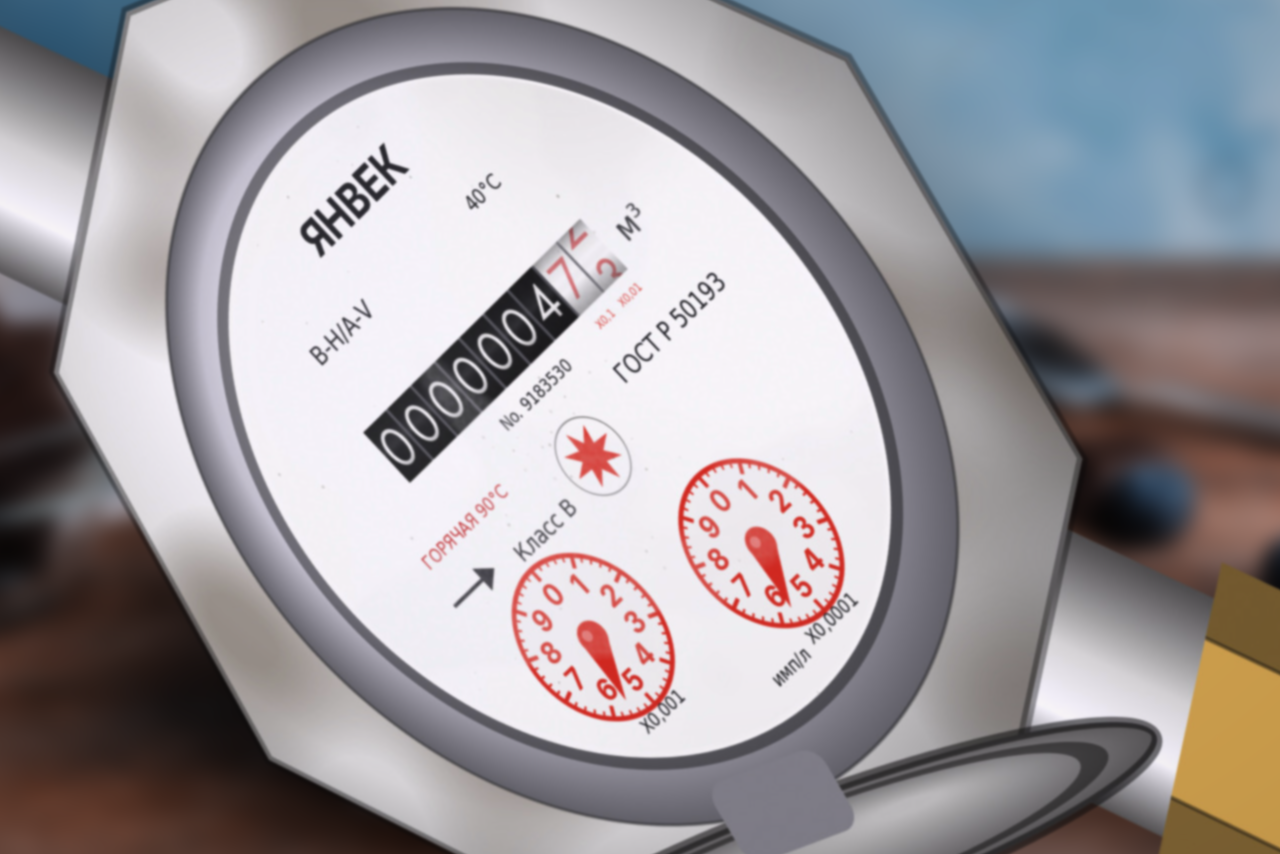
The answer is 4.7255 m³
